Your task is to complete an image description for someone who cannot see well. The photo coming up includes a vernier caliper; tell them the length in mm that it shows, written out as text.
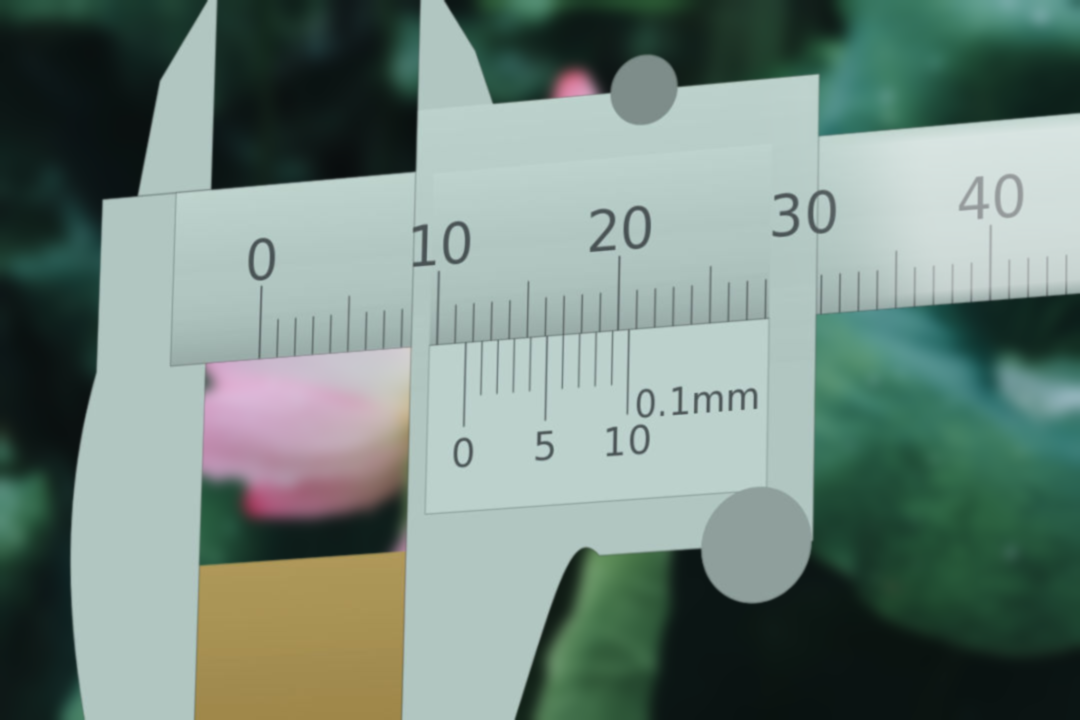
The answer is 11.6 mm
